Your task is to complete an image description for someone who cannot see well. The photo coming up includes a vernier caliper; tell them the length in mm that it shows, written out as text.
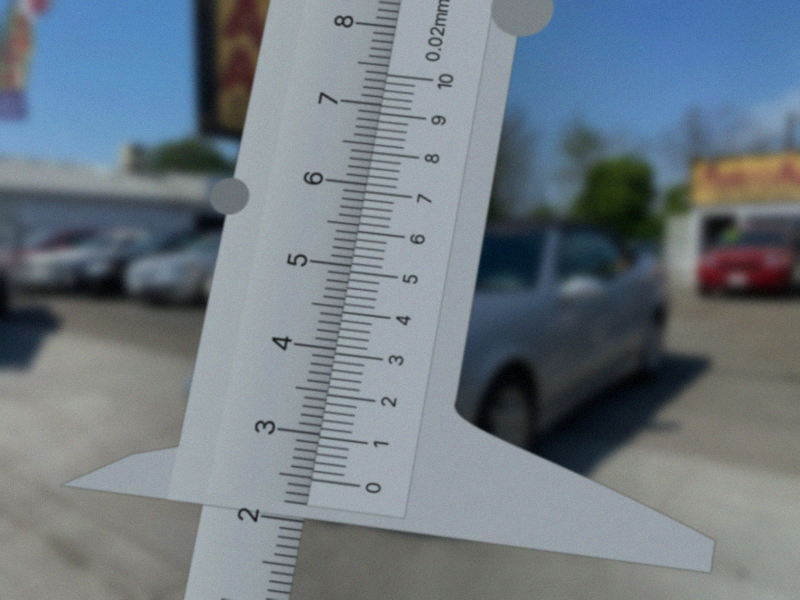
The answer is 24.8 mm
